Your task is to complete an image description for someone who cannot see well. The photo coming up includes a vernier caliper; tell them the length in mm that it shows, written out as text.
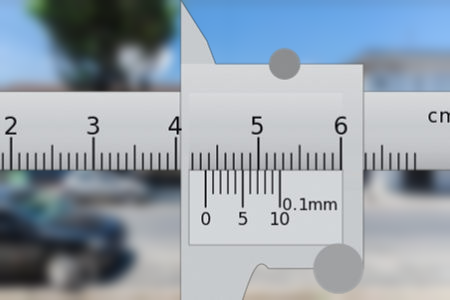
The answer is 43.6 mm
